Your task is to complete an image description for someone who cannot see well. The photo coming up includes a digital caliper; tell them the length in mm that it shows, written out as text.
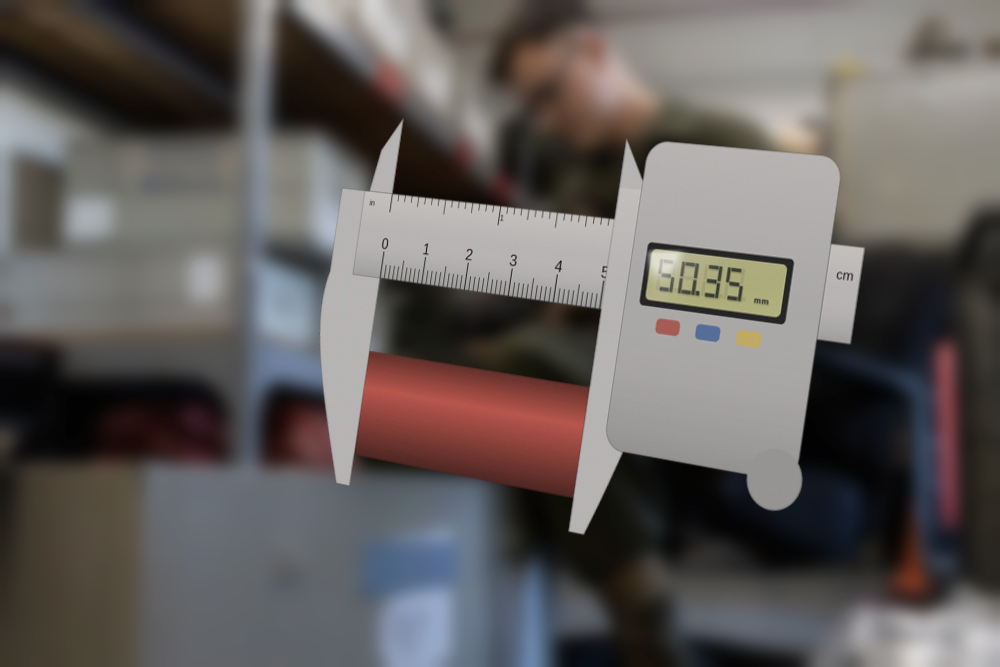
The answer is 50.35 mm
